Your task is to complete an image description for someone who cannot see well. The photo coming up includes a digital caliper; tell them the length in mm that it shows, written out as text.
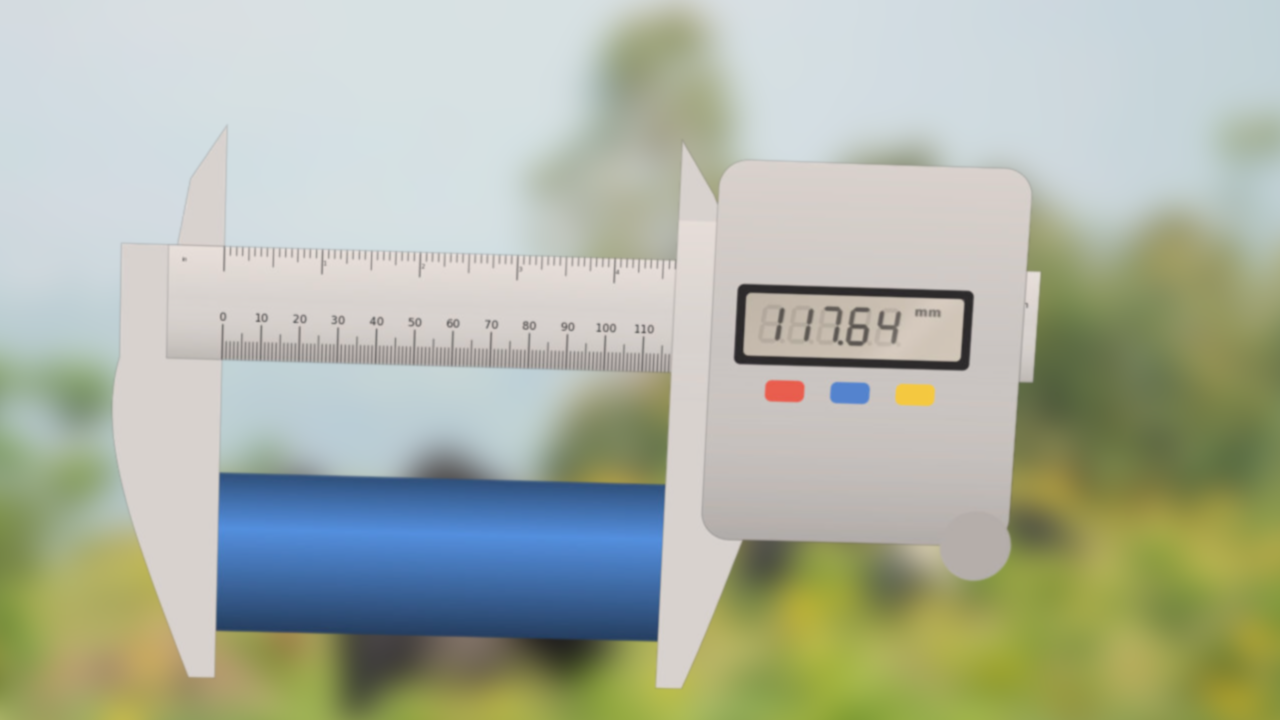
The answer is 117.64 mm
